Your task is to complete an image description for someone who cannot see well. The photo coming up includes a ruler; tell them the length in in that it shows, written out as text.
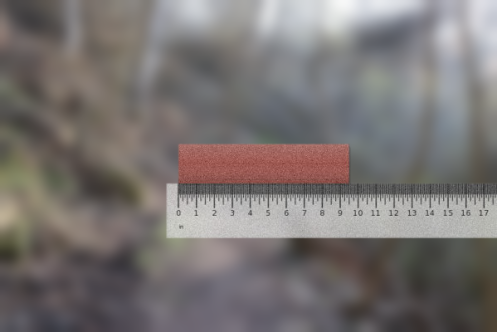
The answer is 9.5 in
